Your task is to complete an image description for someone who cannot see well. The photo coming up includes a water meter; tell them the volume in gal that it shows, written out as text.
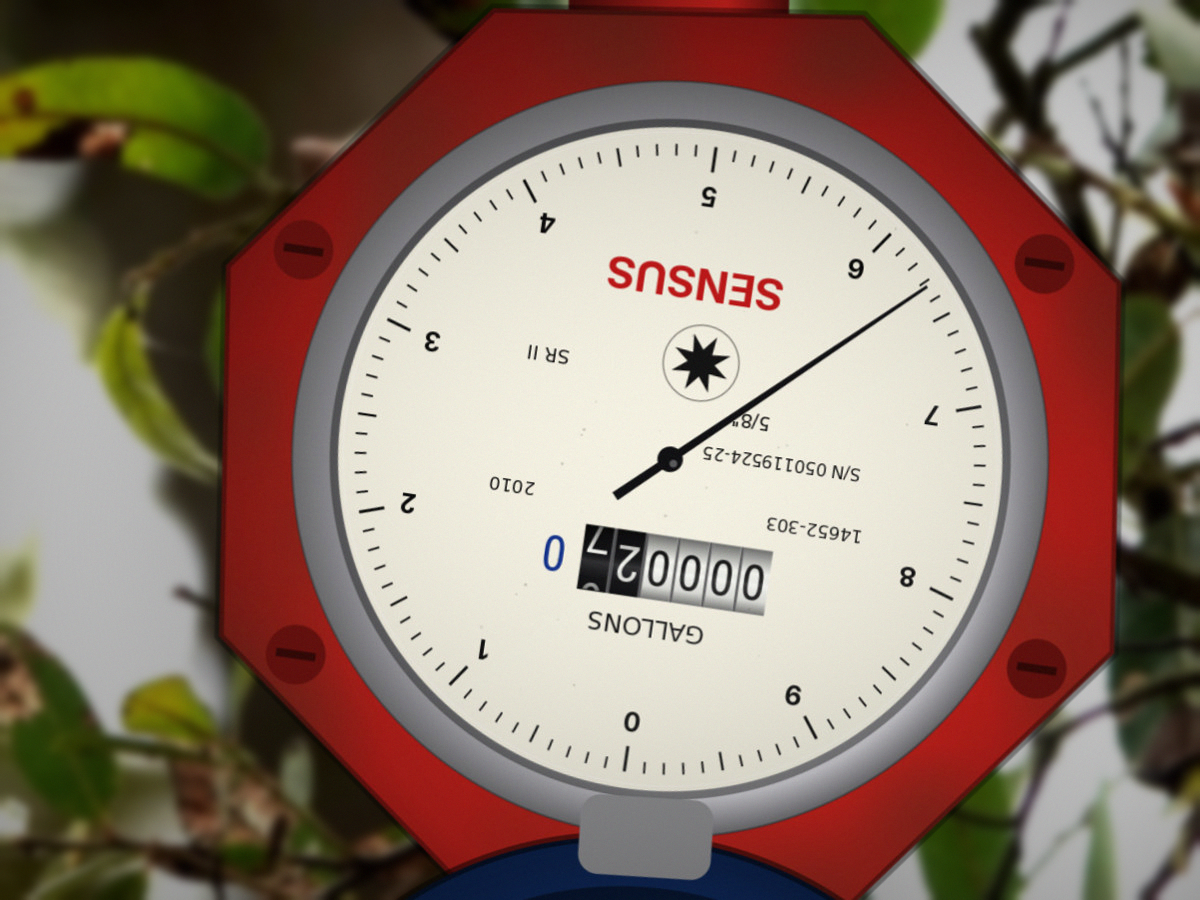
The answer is 266.3 gal
